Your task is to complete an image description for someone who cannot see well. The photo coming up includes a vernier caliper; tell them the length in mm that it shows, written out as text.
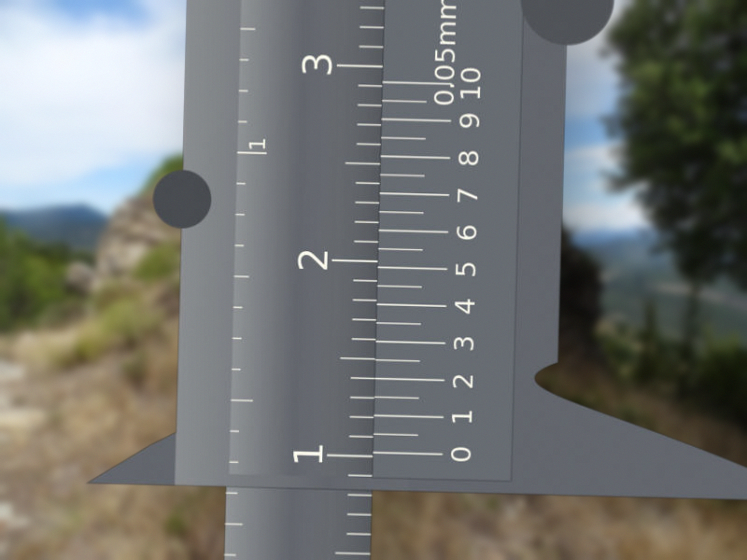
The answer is 10.2 mm
